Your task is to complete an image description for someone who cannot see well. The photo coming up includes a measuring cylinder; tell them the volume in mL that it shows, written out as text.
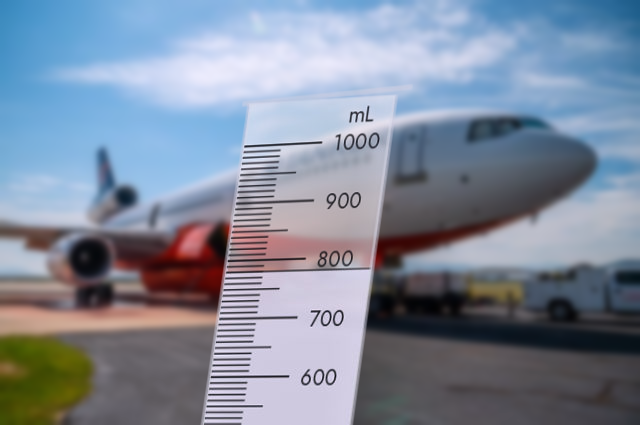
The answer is 780 mL
